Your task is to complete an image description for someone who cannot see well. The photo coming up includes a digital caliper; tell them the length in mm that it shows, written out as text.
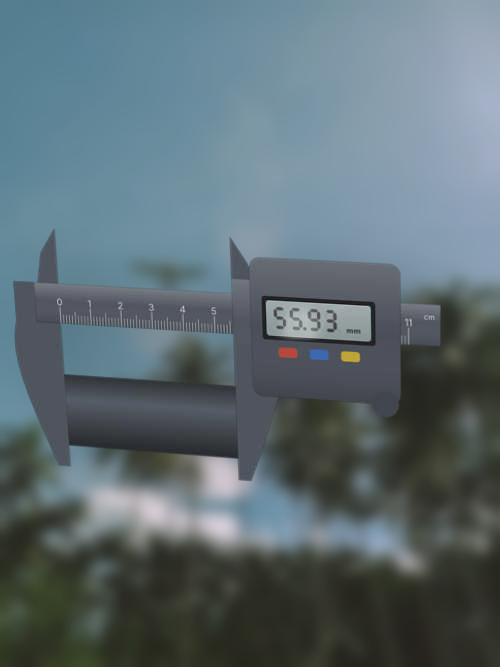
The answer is 55.93 mm
